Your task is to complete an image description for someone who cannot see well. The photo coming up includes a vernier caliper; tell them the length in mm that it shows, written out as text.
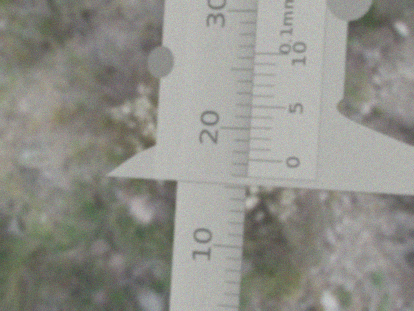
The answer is 17.4 mm
